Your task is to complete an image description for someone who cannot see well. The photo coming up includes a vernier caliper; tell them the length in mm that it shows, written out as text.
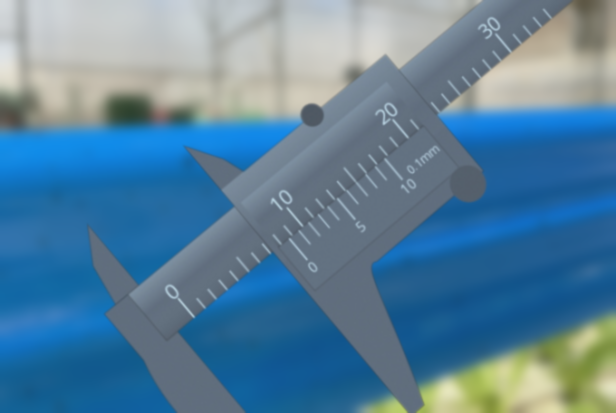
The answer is 8.7 mm
